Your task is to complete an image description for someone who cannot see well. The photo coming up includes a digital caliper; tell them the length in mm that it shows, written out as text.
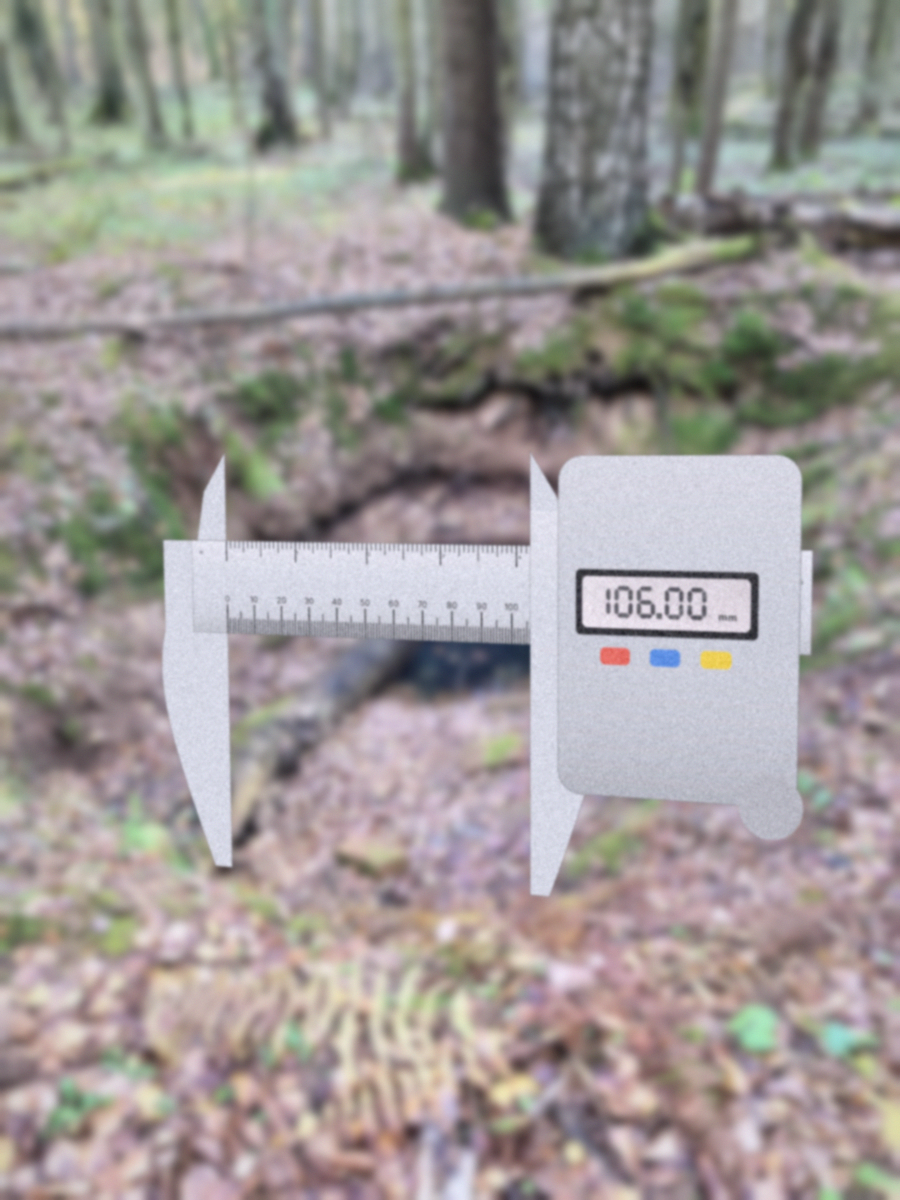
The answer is 106.00 mm
